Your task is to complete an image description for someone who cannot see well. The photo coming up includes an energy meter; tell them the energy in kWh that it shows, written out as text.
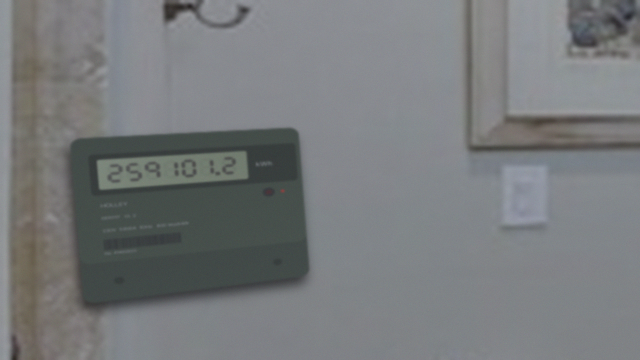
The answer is 259101.2 kWh
